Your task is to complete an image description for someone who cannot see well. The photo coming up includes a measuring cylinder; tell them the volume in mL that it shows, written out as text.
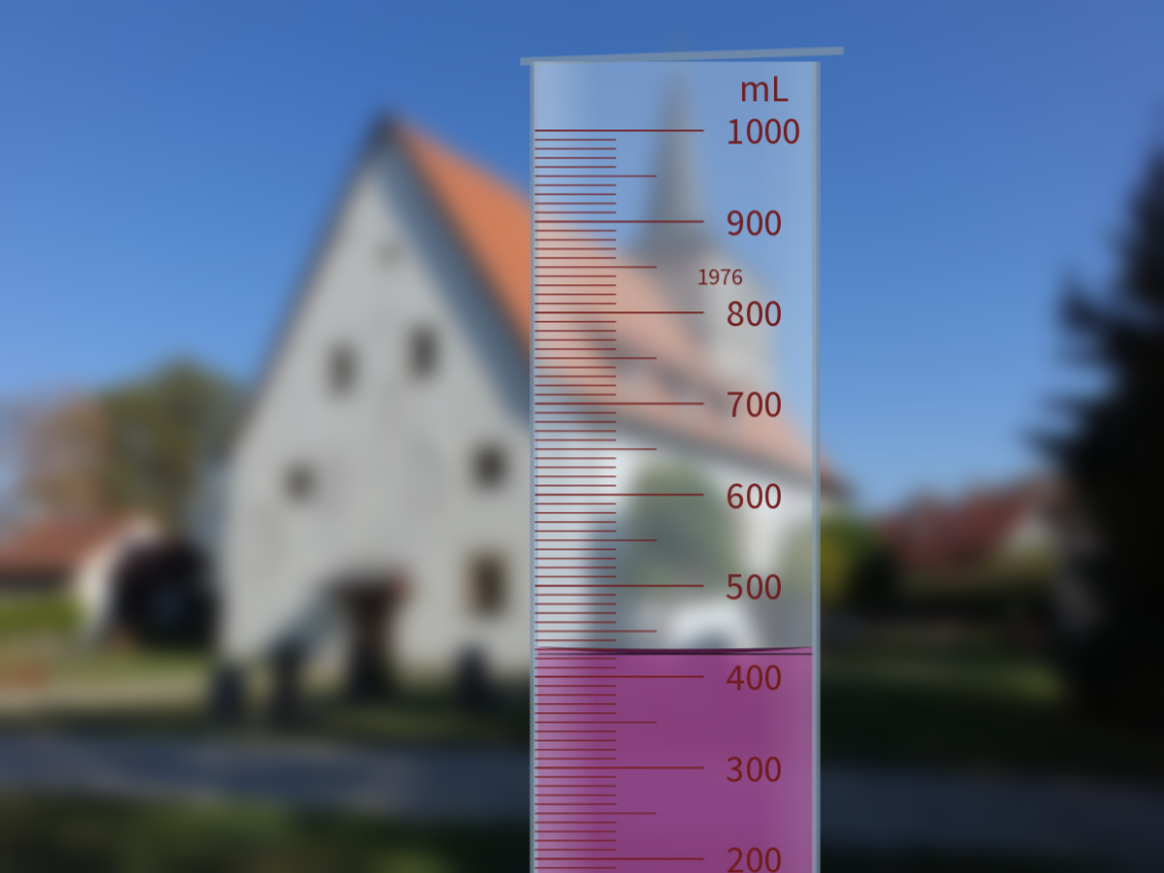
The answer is 425 mL
